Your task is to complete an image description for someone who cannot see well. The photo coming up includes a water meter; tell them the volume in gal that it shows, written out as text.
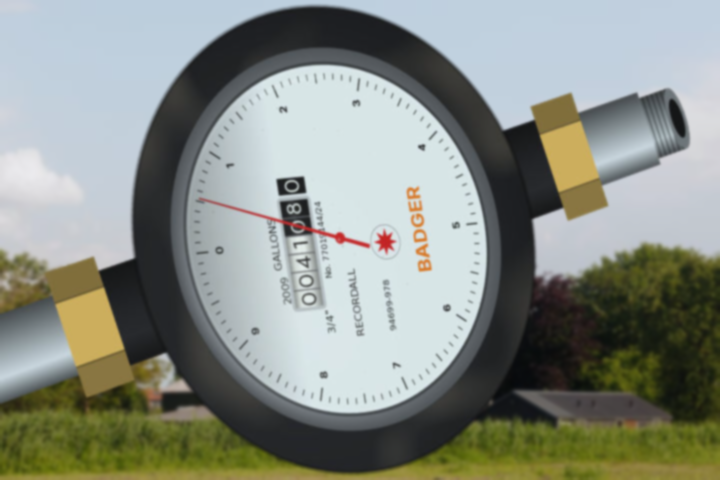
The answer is 41080.5 gal
